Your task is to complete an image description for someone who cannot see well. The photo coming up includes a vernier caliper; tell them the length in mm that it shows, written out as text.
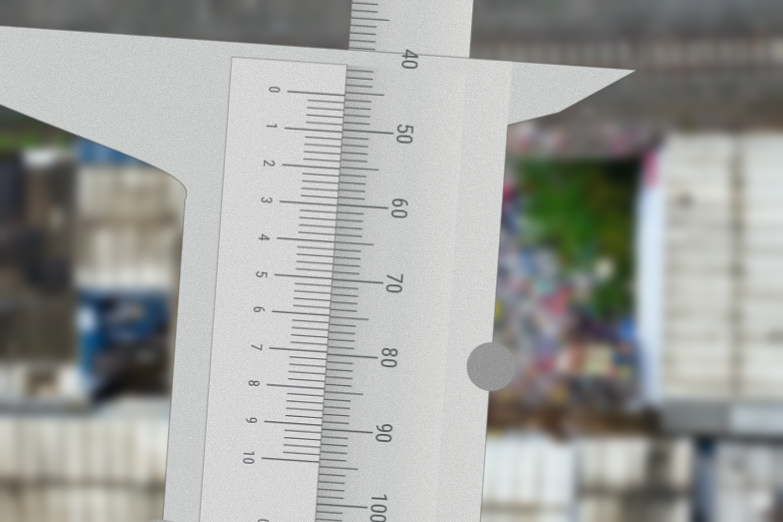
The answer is 45.4 mm
